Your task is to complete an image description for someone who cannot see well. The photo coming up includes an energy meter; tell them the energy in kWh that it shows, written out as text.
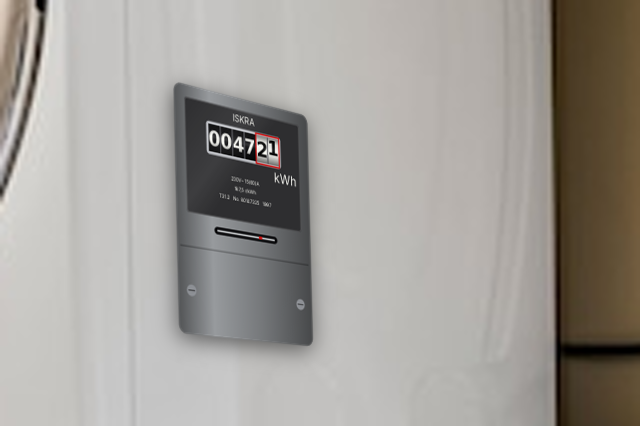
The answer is 47.21 kWh
